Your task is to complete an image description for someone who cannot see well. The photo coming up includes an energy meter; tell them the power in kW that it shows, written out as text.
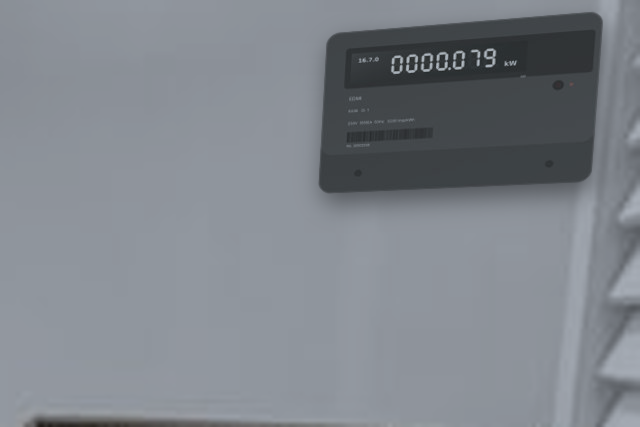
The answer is 0.079 kW
